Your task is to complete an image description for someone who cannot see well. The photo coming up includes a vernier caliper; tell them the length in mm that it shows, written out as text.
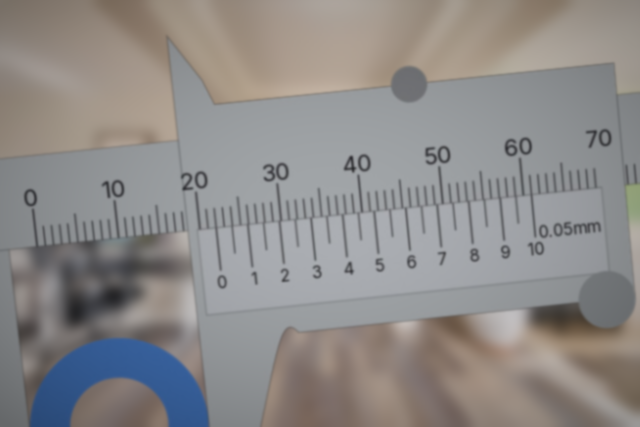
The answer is 22.0 mm
